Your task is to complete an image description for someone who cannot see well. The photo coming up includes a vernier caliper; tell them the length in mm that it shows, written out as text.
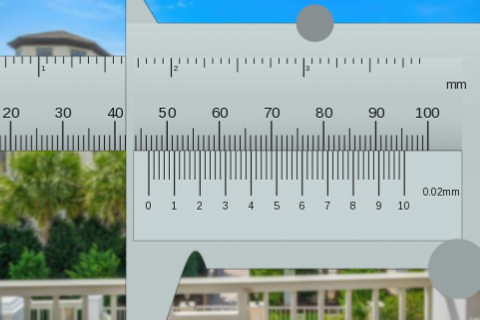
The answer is 46.5 mm
